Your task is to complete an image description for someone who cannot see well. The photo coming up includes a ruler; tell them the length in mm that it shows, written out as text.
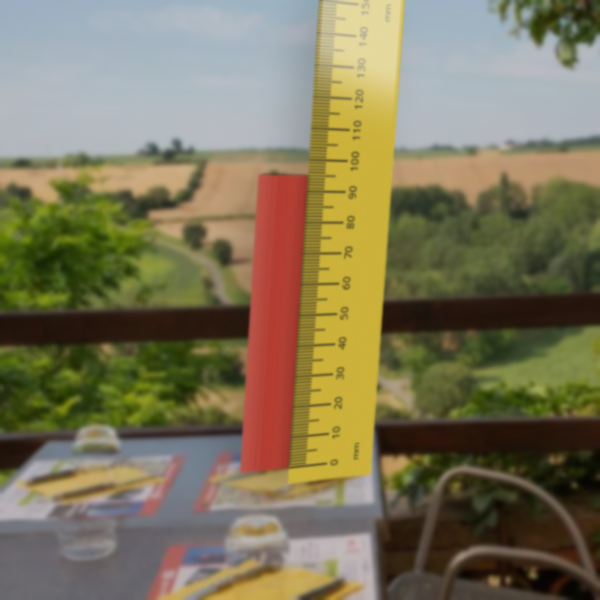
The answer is 95 mm
